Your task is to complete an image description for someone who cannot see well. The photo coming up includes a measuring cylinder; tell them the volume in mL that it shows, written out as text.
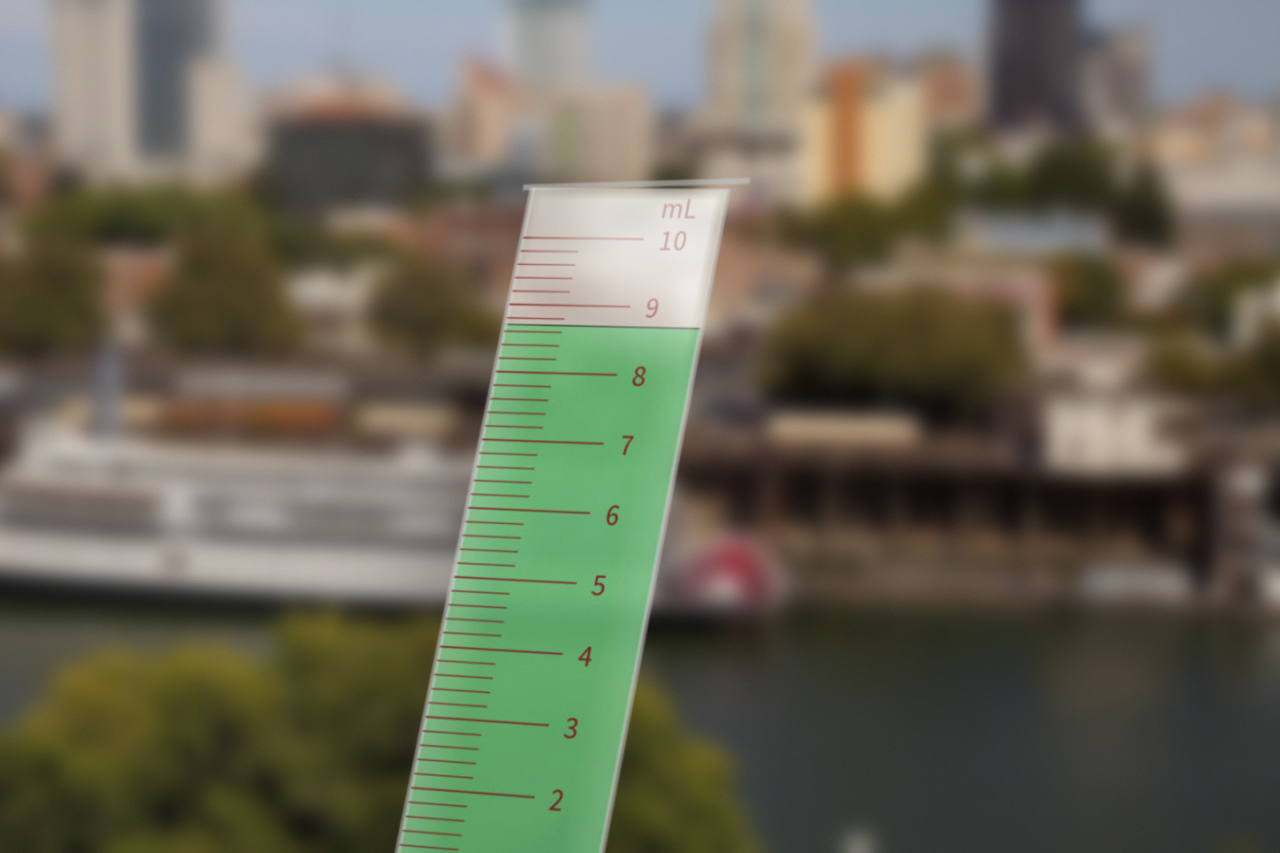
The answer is 8.7 mL
